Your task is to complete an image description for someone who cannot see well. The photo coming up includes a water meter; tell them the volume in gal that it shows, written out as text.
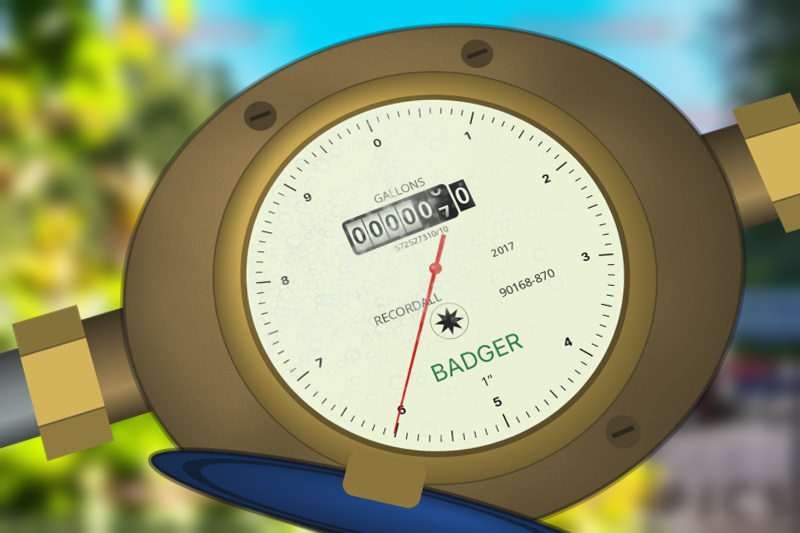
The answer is 66.0 gal
